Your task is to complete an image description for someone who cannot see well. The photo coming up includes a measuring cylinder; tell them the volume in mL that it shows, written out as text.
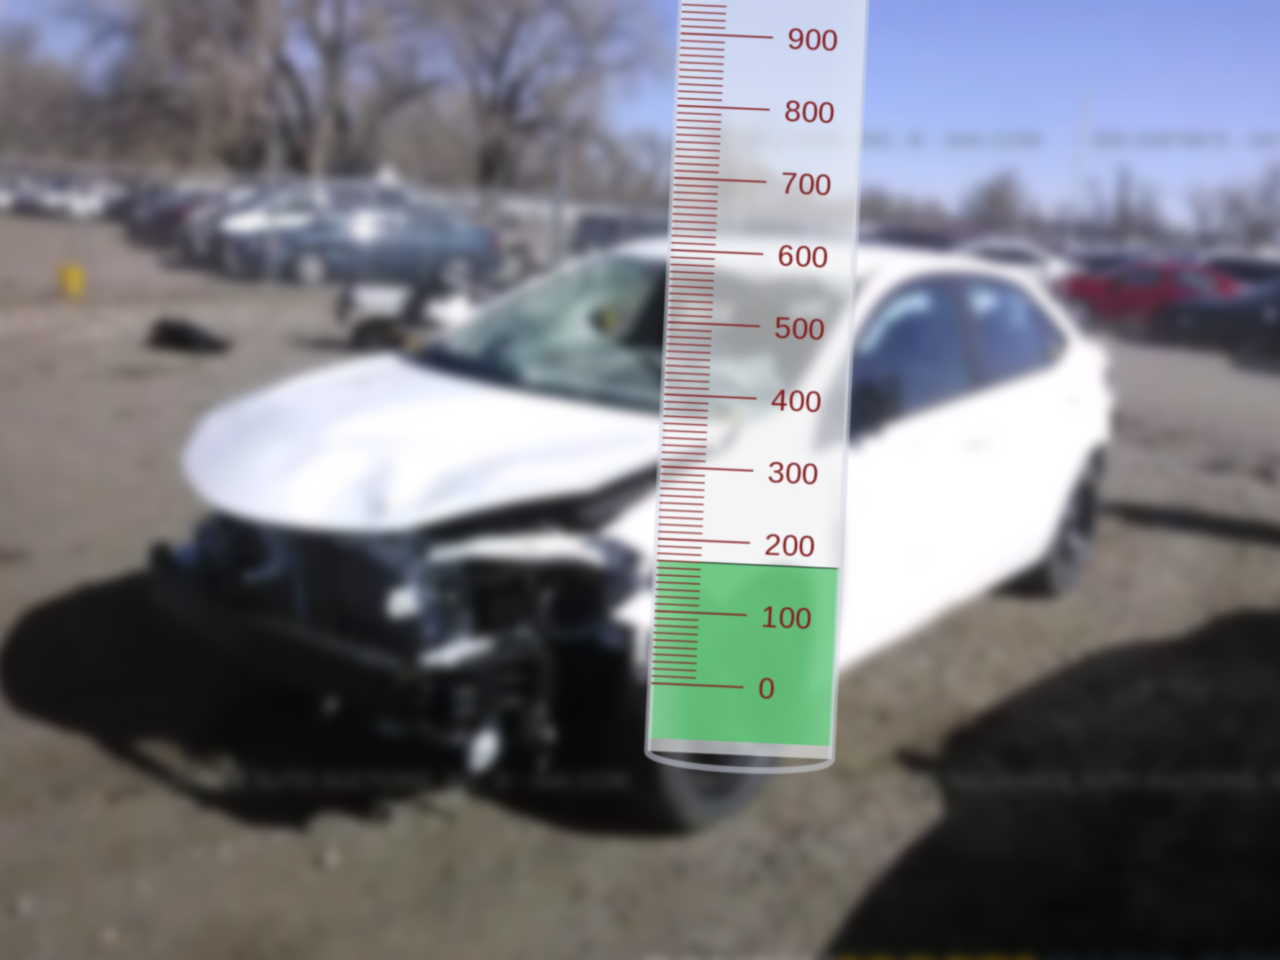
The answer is 170 mL
